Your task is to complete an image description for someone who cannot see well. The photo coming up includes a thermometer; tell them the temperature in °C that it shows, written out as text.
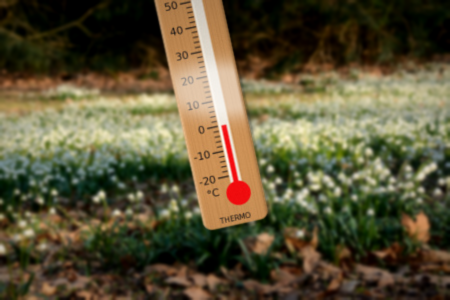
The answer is 0 °C
